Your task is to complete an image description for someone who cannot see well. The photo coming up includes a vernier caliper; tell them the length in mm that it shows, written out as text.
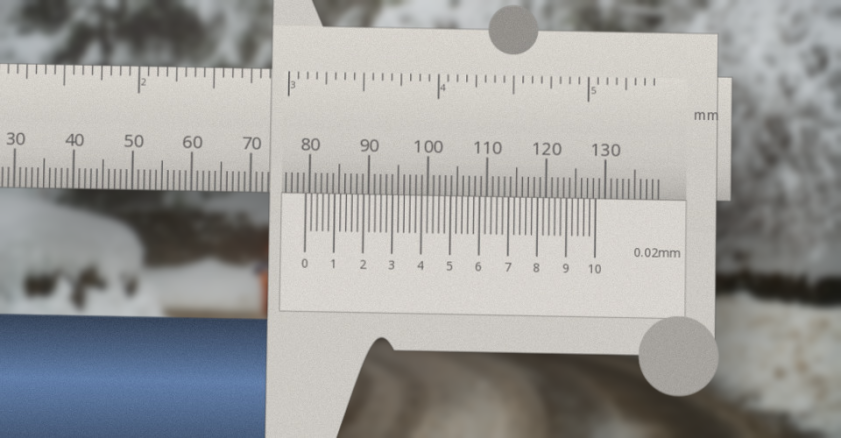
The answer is 79.4 mm
